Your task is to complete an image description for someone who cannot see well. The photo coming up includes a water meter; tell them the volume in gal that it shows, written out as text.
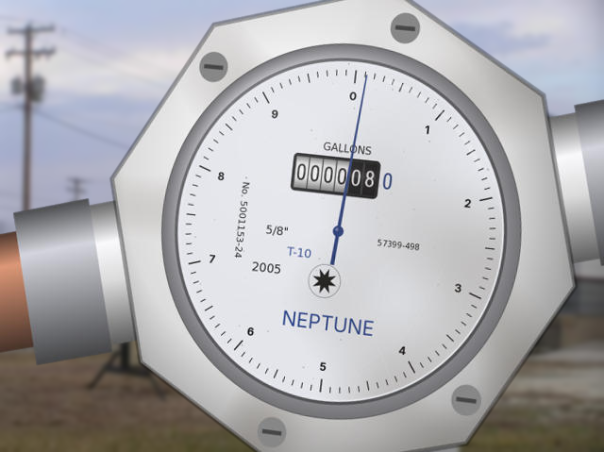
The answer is 80.1 gal
